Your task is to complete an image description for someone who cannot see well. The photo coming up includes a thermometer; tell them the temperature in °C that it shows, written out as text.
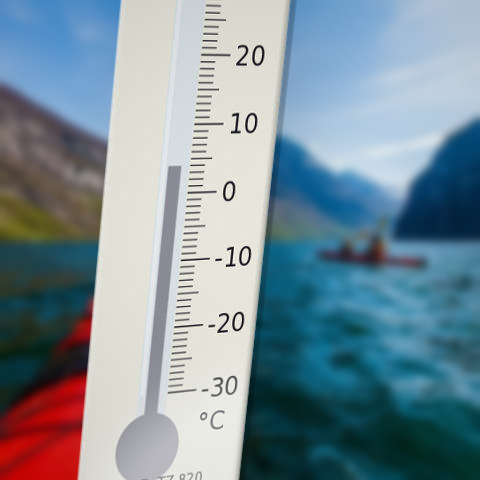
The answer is 4 °C
